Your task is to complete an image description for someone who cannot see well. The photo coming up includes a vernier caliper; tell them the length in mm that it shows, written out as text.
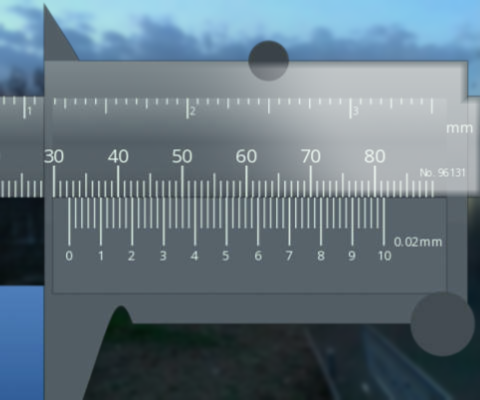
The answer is 32.4 mm
